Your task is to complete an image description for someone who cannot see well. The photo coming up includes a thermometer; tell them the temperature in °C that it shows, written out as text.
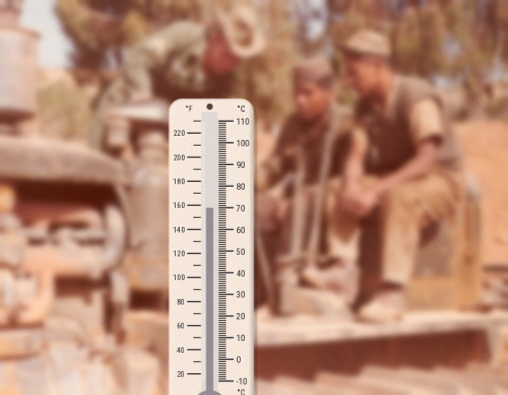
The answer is 70 °C
